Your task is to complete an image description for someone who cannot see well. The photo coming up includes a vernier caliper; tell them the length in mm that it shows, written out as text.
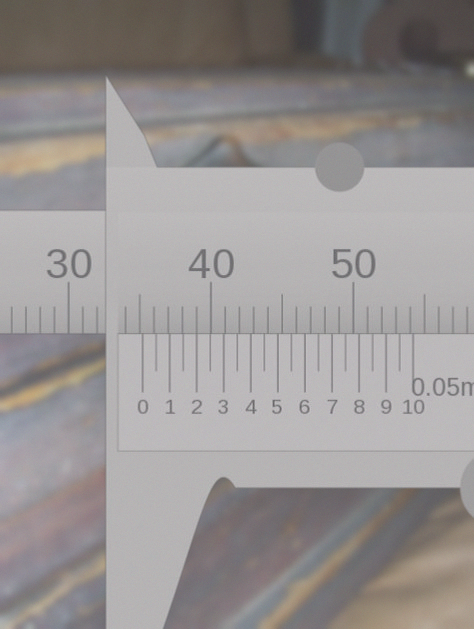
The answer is 35.2 mm
